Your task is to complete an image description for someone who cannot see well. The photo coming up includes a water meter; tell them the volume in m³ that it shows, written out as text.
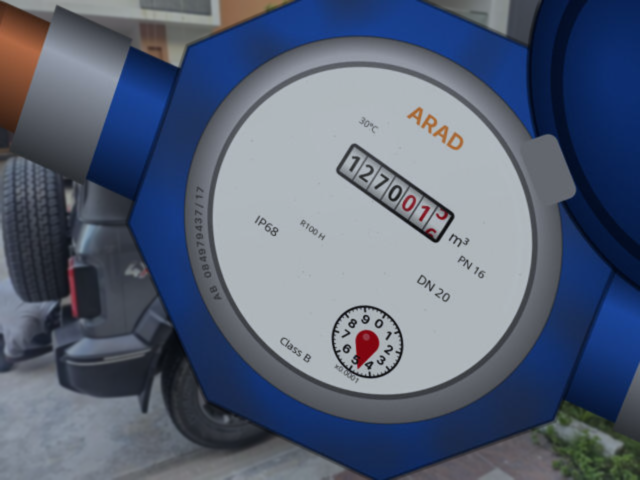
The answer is 1270.0154 m³
